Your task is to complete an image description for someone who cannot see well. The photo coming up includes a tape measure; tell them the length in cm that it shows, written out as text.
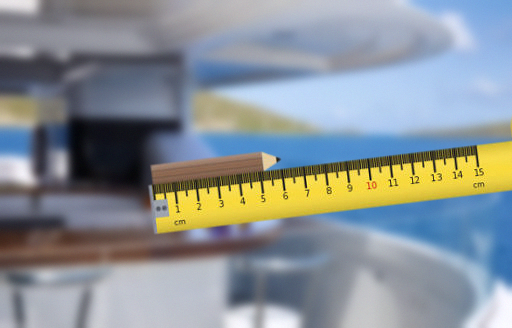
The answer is 6 cm
